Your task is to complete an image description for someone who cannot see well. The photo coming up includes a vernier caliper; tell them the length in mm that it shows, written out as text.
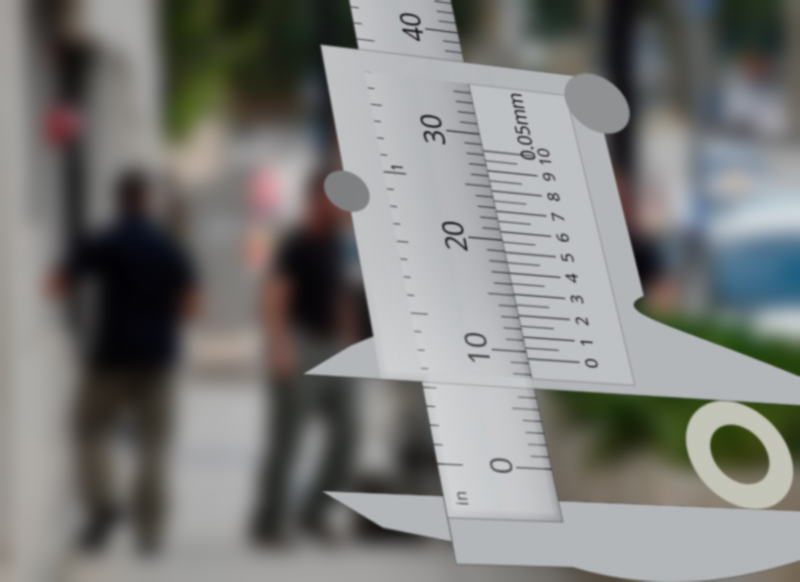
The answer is 9.4 mm
